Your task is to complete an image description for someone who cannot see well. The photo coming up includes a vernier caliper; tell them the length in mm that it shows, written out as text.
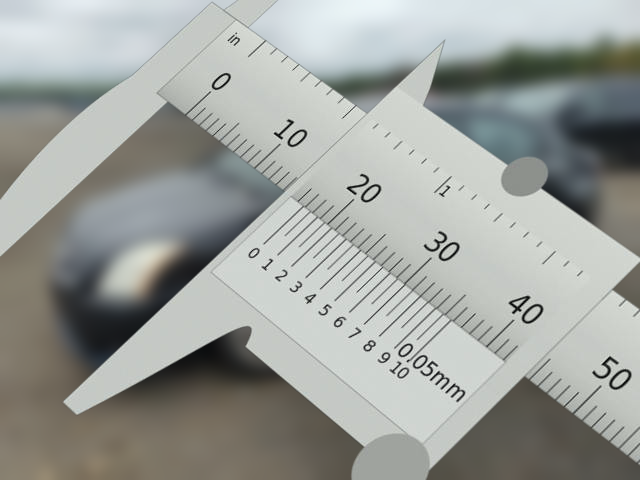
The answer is 16.8 mm
